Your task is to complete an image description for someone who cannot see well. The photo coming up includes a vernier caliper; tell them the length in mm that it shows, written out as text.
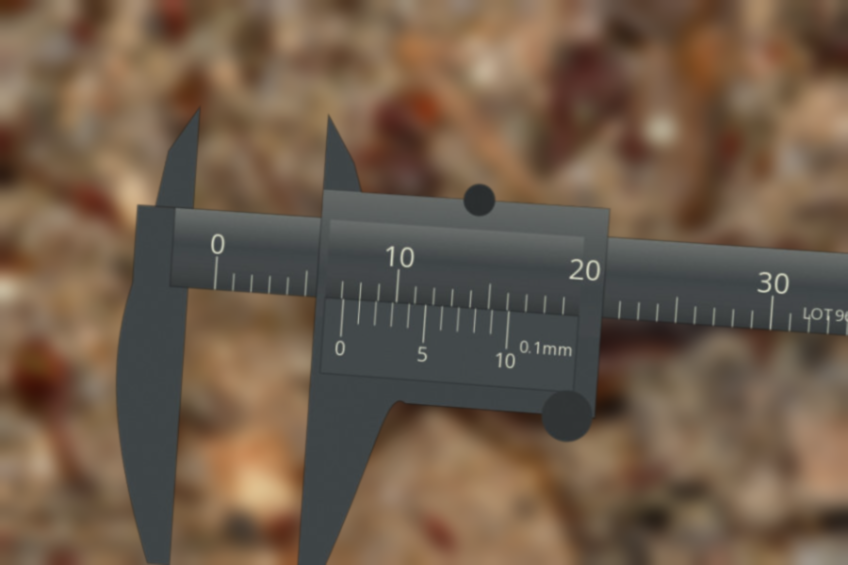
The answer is 7.1 mm
